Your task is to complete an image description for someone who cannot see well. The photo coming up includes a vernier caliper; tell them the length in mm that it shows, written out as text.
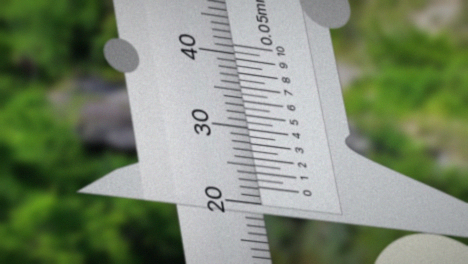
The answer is 22.2 mm
